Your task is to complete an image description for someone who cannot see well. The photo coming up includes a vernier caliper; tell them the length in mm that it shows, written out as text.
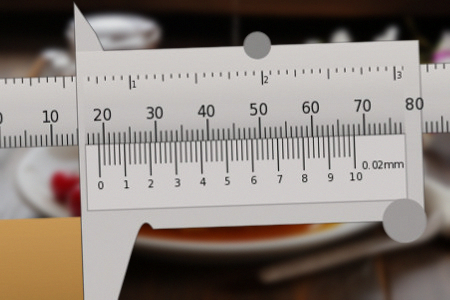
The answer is 19.0 mm
